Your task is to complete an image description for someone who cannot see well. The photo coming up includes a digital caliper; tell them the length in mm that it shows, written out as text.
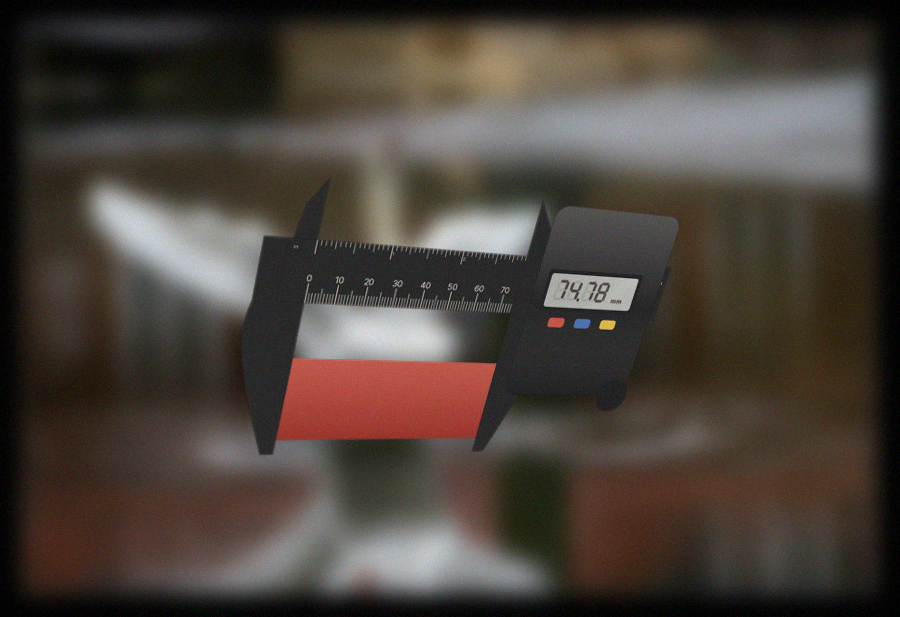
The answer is 74.78 mm
